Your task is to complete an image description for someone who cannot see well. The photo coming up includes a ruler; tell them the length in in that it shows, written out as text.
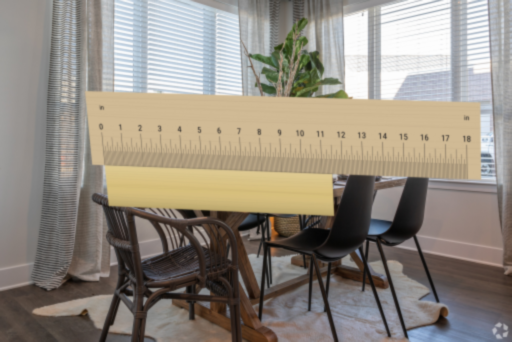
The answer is 11.5 in
